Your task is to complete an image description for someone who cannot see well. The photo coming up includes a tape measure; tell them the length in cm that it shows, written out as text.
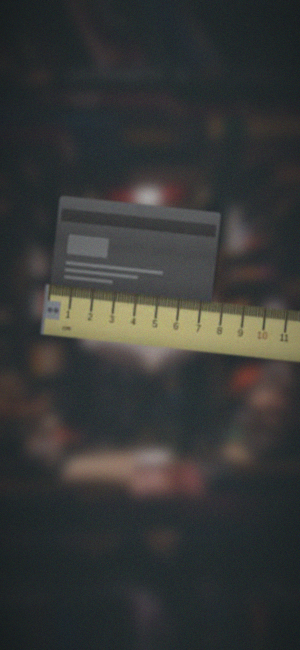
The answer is 7.5 cm
